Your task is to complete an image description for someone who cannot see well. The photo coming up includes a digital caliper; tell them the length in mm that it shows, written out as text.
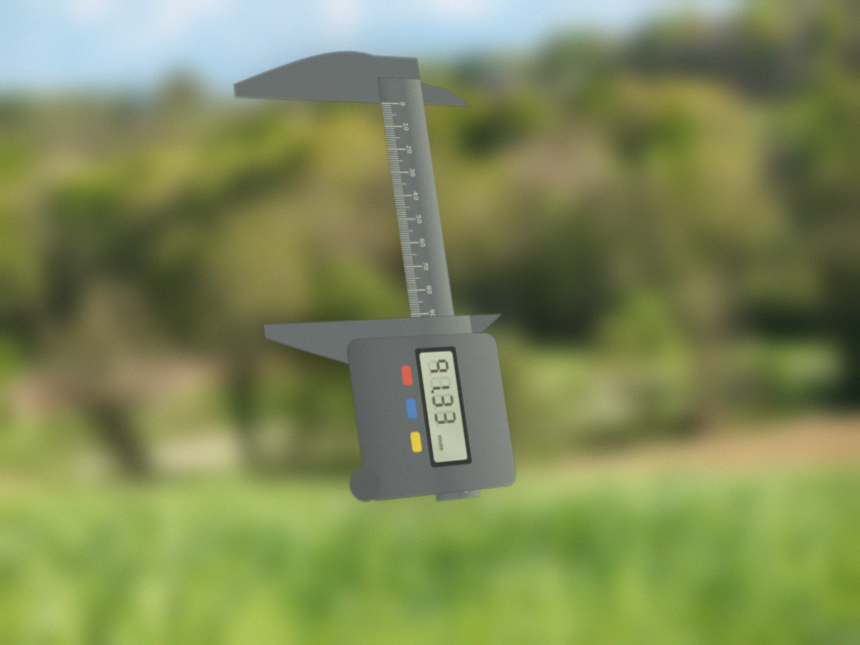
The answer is 91.33 mm
